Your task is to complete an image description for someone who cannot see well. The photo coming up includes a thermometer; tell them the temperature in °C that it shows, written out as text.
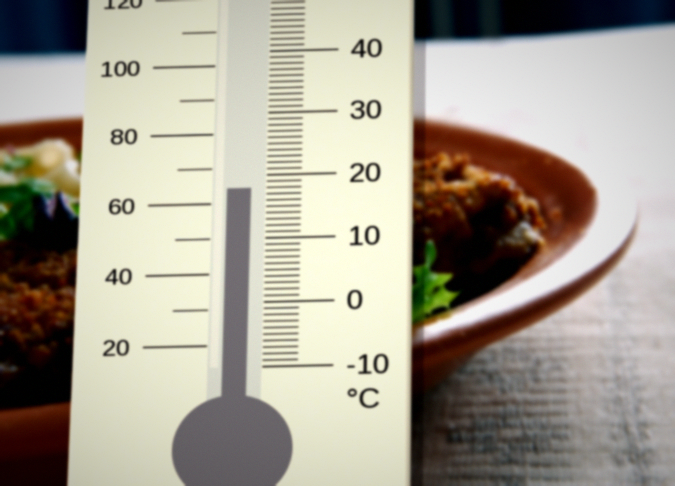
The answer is 18 °C
